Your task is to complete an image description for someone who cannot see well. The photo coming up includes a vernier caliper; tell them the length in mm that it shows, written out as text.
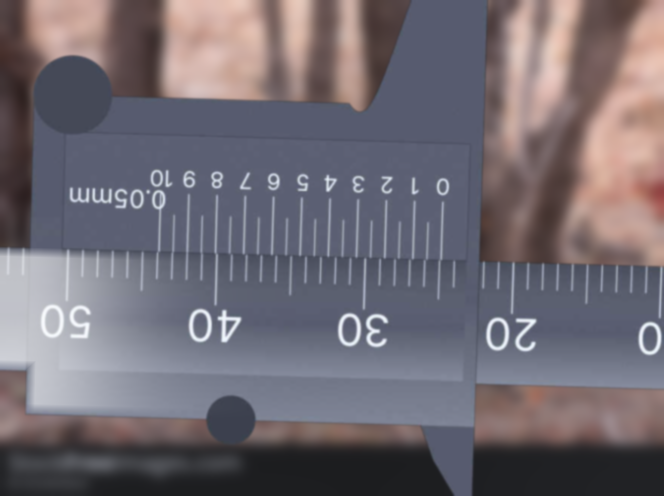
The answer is 24.9 mm
